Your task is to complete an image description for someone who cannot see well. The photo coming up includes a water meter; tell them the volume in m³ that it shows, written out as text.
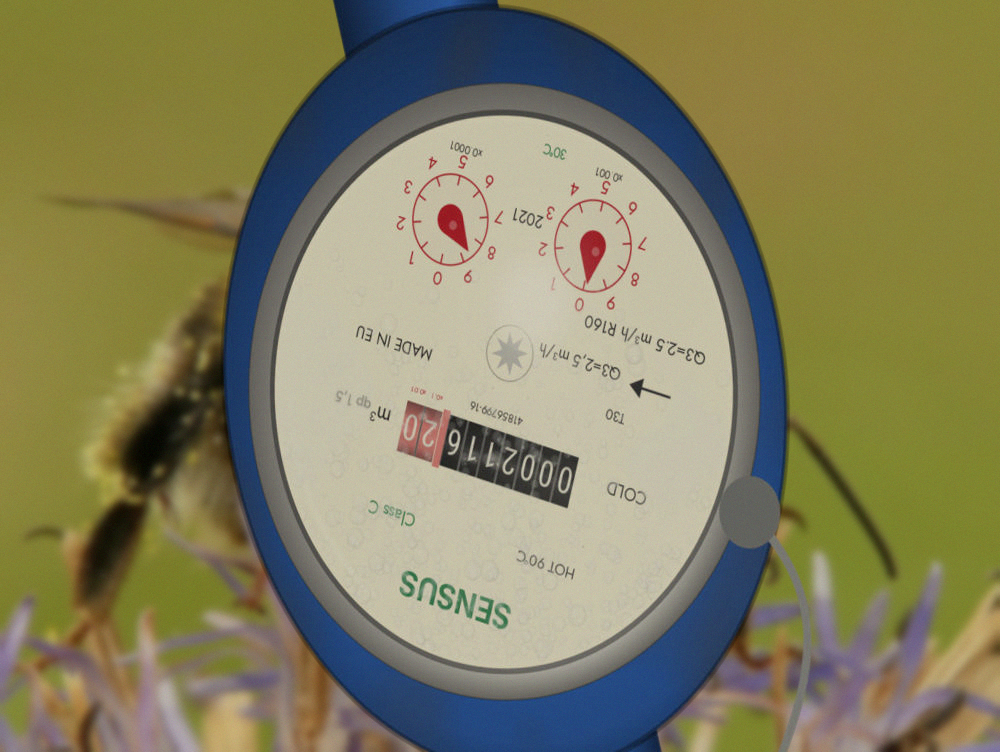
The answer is 2116.1998 m³
